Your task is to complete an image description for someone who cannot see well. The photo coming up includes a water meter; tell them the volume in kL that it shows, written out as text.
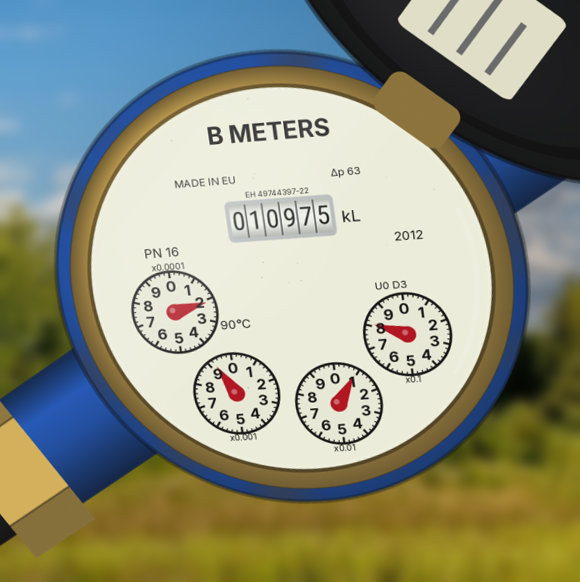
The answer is 10975.8092 kL
